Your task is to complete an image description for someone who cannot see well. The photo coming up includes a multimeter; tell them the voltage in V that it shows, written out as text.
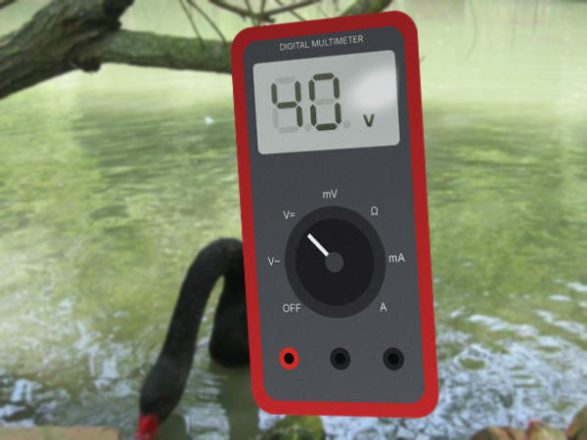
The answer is 40 V
